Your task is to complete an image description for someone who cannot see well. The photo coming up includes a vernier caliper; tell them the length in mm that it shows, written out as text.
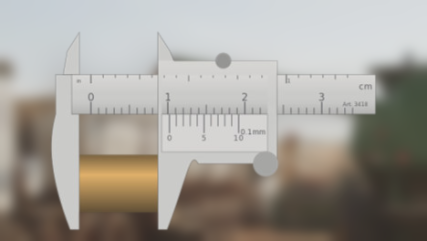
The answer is 10.2 mm
